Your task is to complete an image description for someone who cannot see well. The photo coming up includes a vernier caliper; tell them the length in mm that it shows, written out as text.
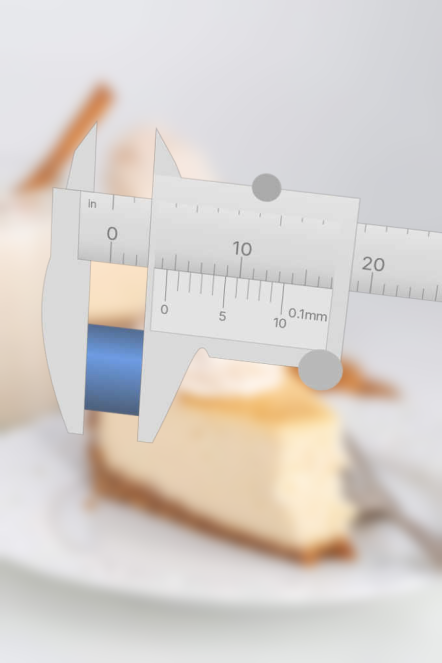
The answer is 4.4 mm
